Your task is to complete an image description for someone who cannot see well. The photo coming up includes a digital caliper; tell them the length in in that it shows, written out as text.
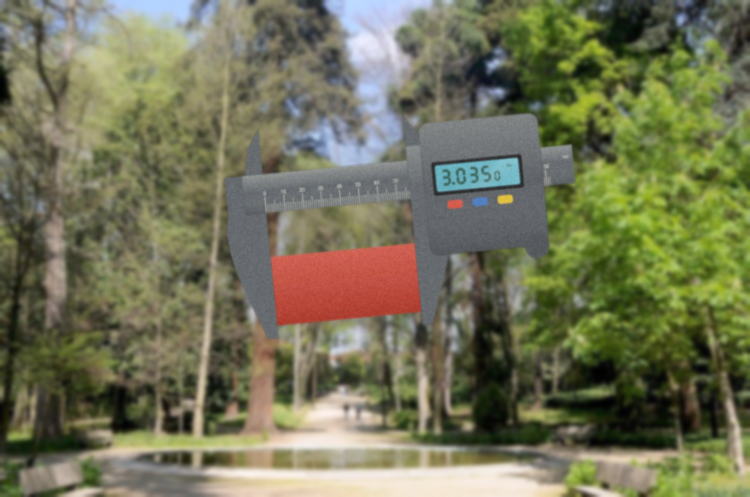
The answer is 3.0350 in
